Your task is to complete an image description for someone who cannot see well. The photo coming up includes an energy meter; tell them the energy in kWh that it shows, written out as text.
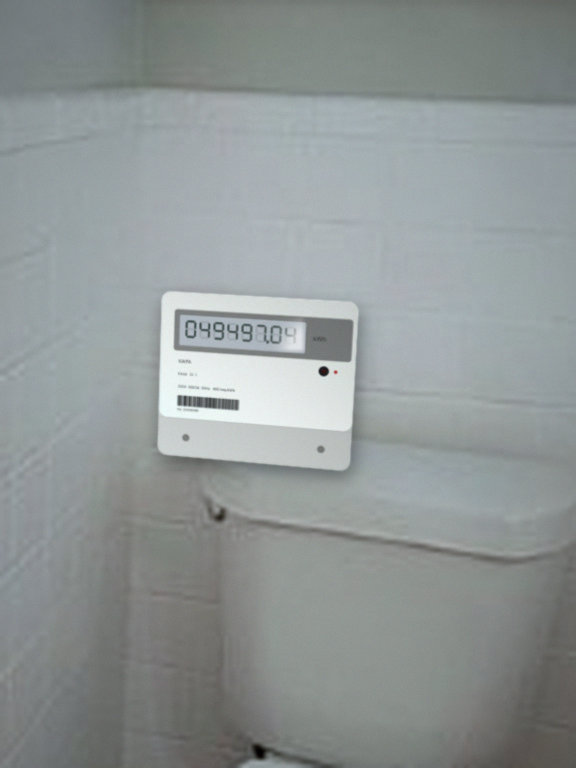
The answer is 49497.04 kWh
